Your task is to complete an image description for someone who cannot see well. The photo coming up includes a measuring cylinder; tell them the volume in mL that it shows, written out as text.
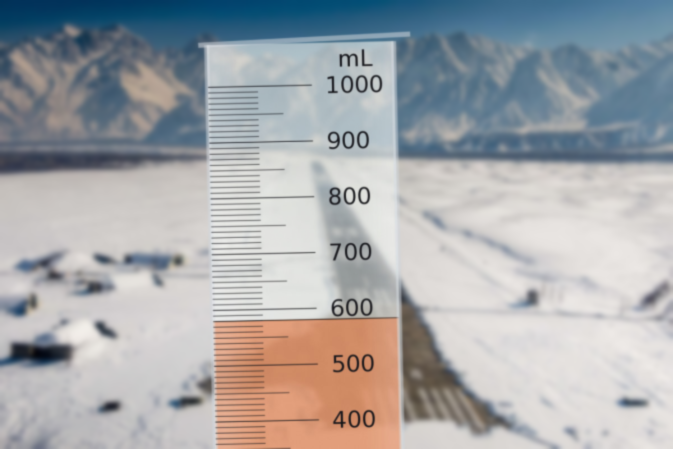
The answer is 580 mL
